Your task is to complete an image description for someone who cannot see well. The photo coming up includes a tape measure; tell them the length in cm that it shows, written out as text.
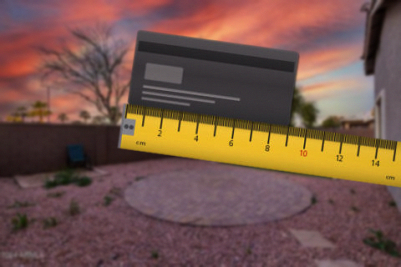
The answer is 9 cm
